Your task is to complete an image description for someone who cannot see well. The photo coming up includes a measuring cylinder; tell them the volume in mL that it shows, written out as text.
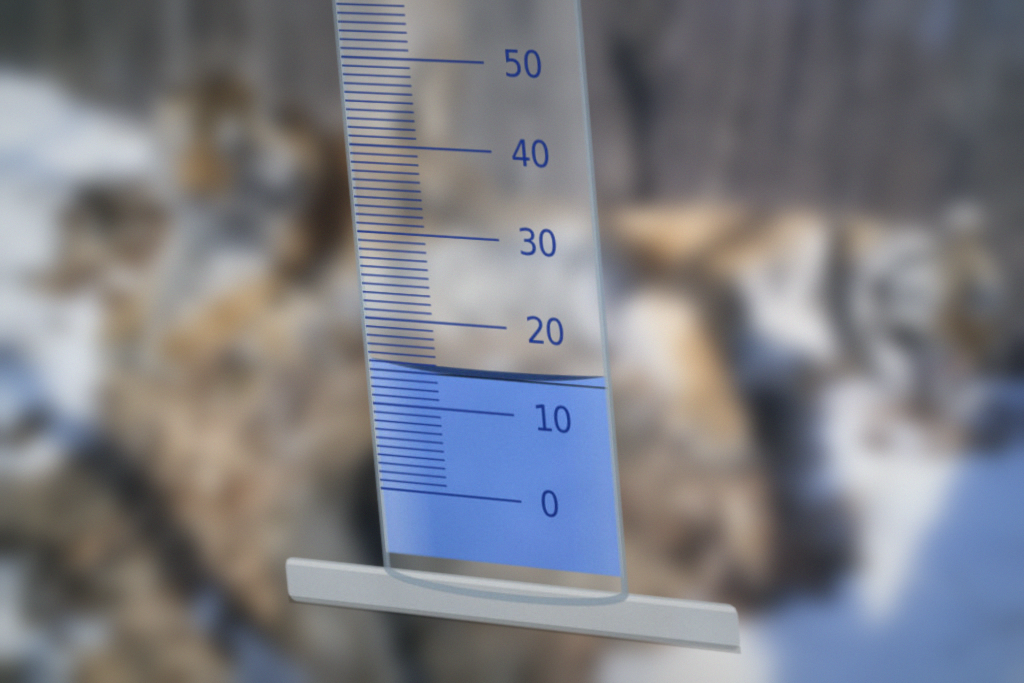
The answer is 14 mL
